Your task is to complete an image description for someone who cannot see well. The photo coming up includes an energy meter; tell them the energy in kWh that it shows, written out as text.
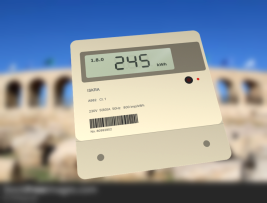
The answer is 245 kWh
